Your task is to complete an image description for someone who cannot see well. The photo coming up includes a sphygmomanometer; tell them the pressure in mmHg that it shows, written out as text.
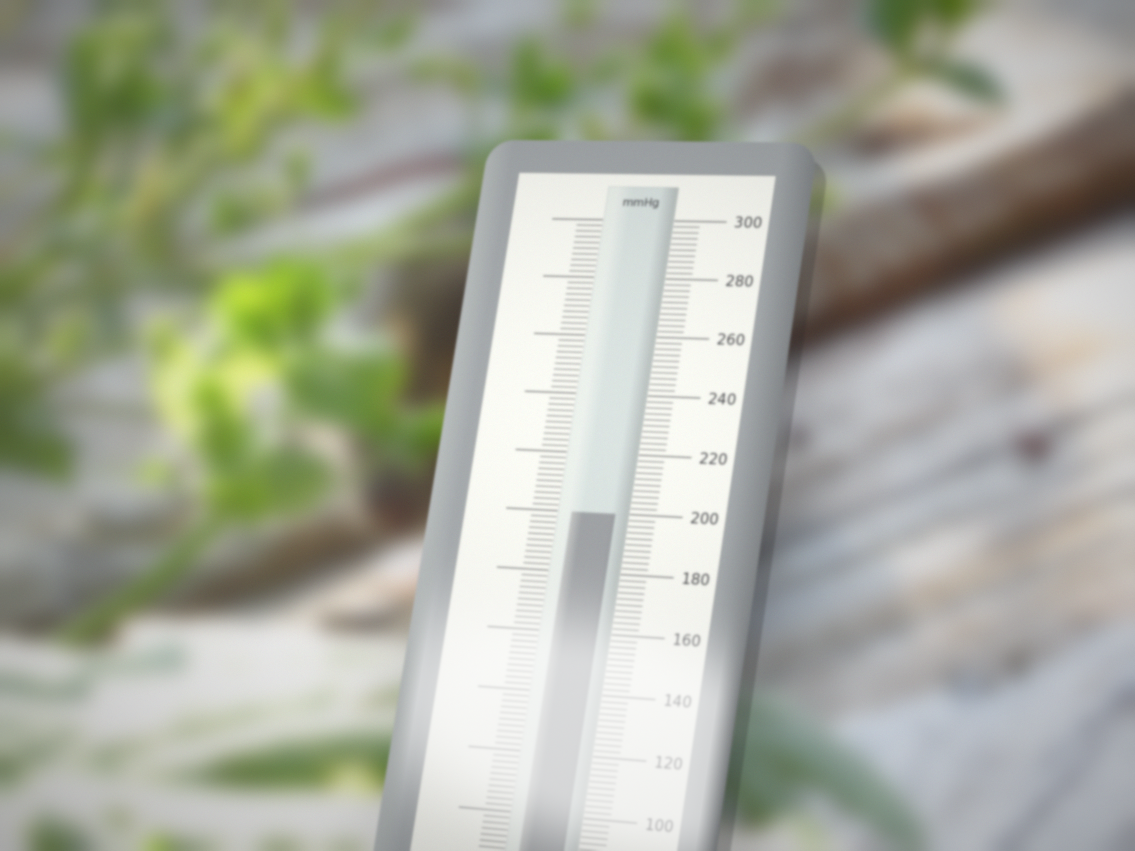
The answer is 200 mmHg
